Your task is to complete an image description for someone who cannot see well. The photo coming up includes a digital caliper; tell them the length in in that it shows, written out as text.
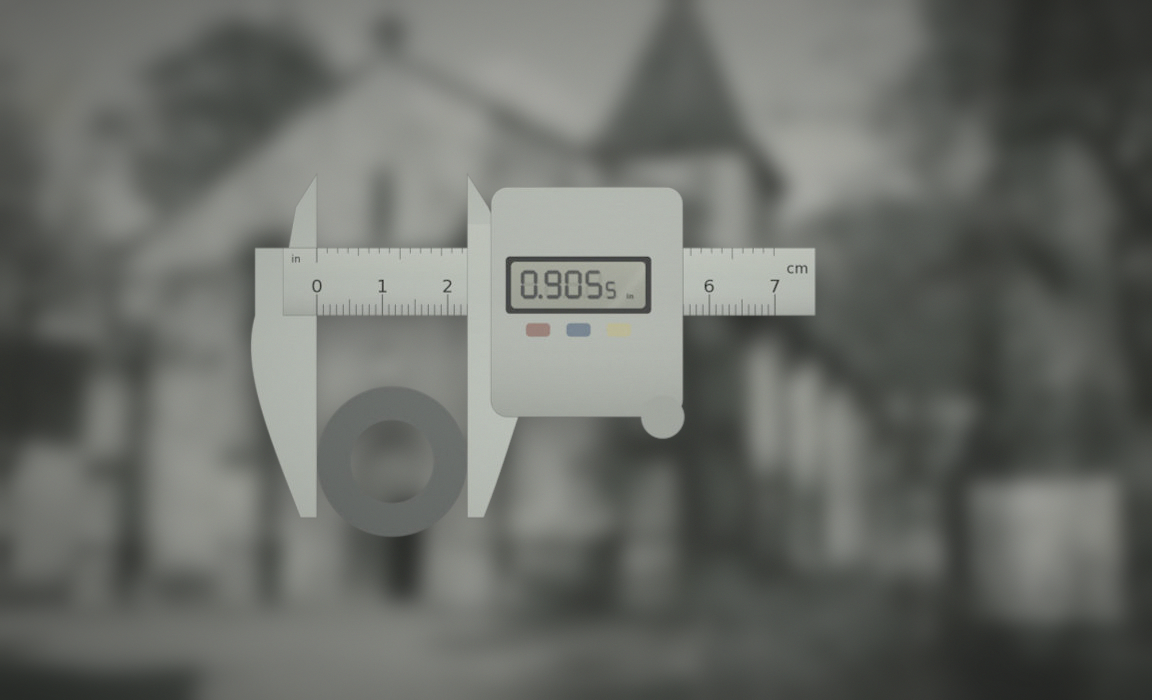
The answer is 0.9055 in
